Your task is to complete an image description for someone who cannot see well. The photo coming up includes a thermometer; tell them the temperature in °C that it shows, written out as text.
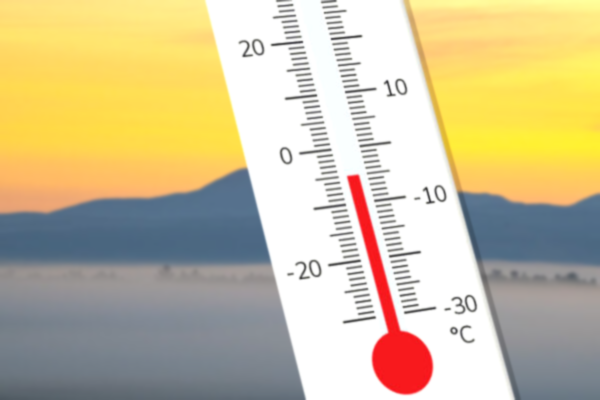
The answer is -5 °C
